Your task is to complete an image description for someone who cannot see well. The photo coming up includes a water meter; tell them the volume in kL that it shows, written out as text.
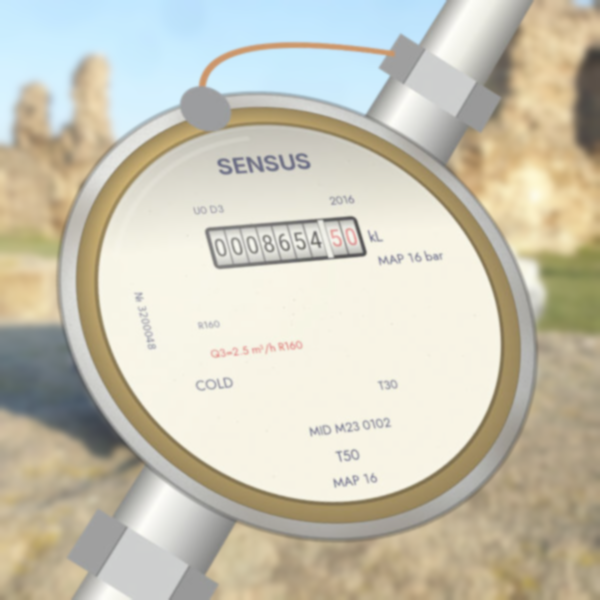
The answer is 8654.50 kL
